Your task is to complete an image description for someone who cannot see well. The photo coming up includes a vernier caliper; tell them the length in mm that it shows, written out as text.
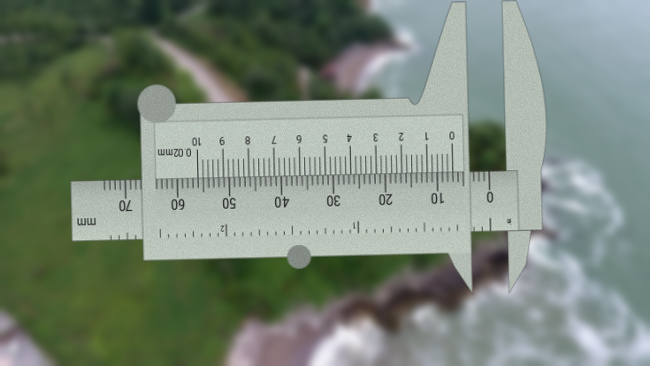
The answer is 7.0 mm
